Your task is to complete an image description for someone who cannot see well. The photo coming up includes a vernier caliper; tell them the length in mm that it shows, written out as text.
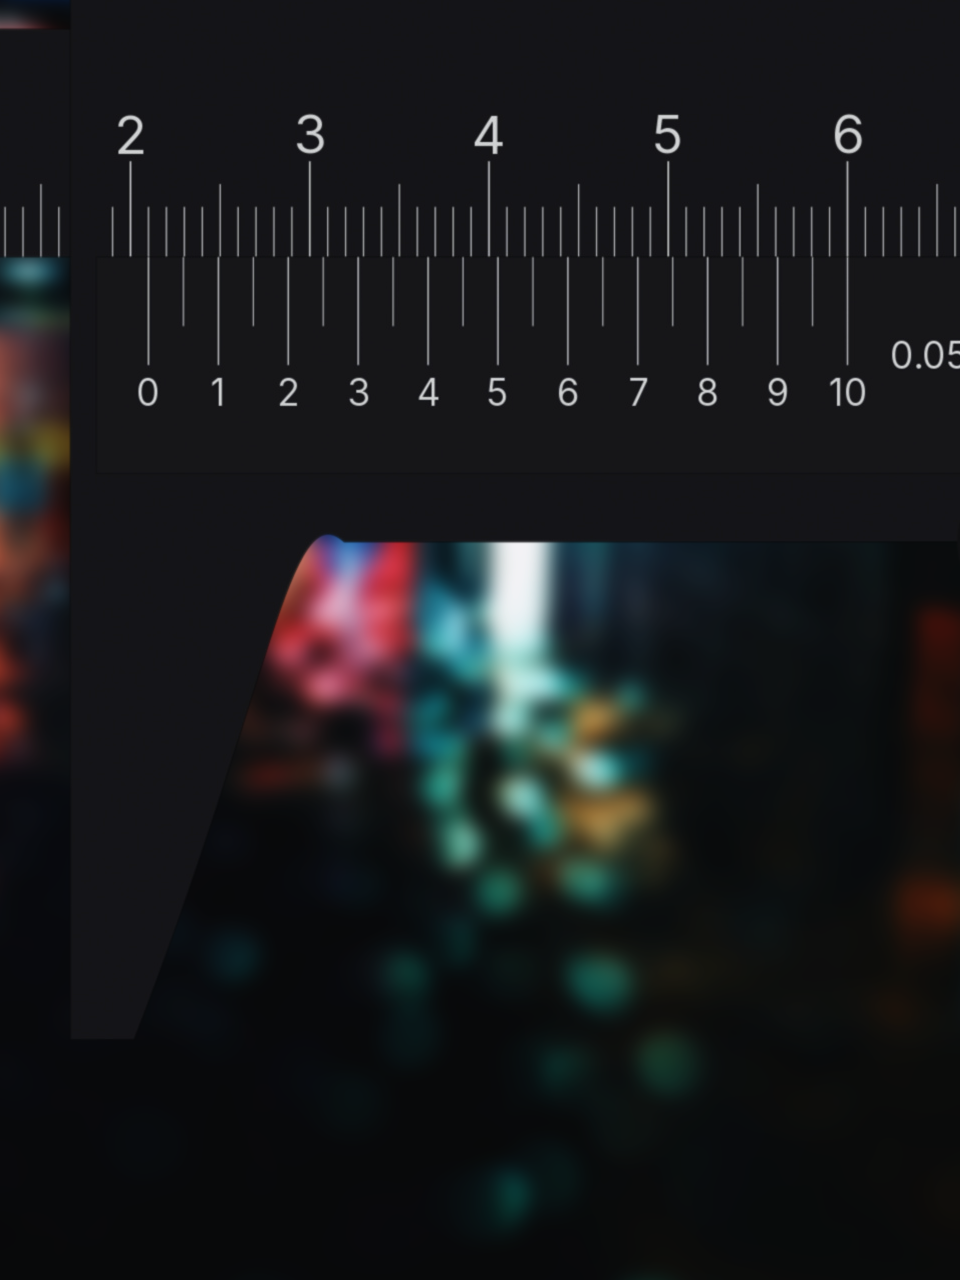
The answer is 21.0 mm
